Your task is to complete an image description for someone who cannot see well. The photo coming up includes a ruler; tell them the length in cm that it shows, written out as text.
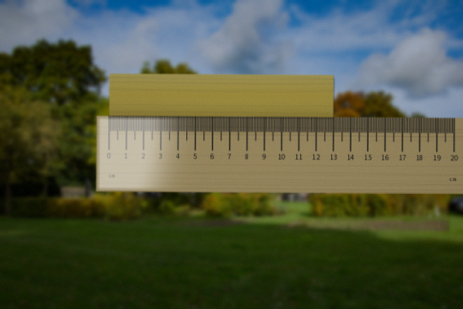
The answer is 13 cm
